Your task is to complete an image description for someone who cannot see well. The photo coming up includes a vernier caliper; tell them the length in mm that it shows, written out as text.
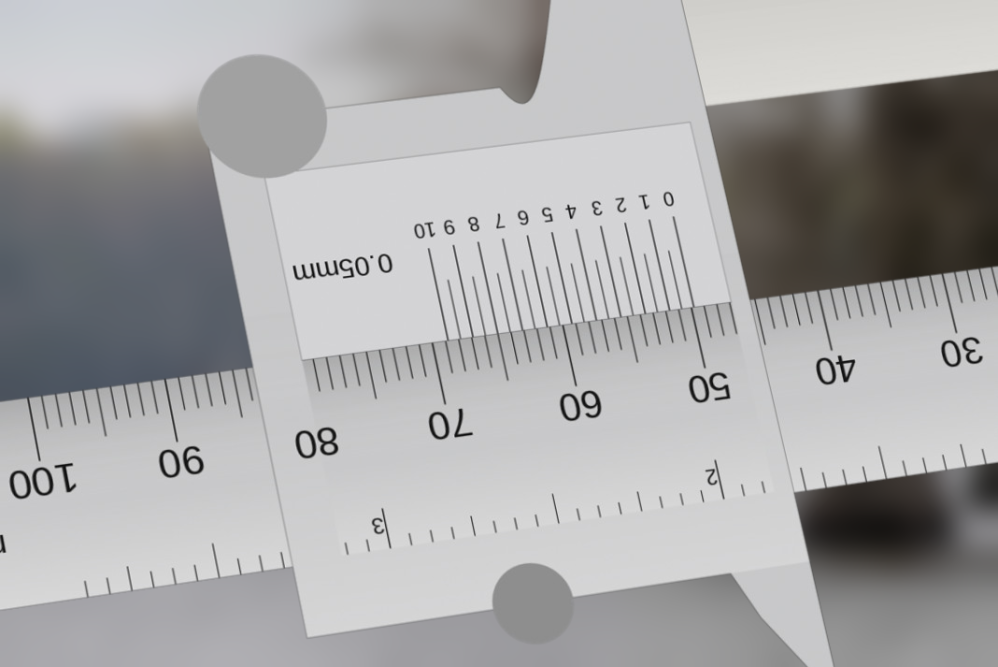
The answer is 49.8 mm
